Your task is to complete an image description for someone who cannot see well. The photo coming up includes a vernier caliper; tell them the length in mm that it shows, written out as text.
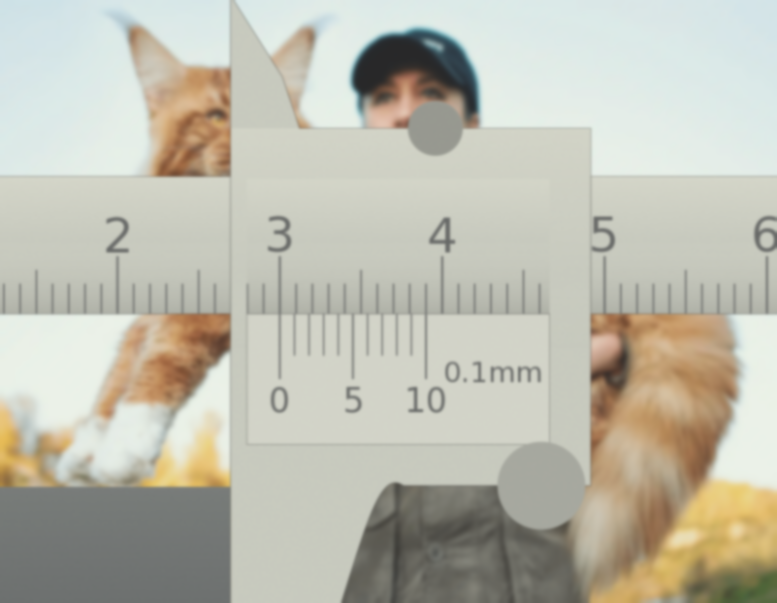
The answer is 30.0 mm
